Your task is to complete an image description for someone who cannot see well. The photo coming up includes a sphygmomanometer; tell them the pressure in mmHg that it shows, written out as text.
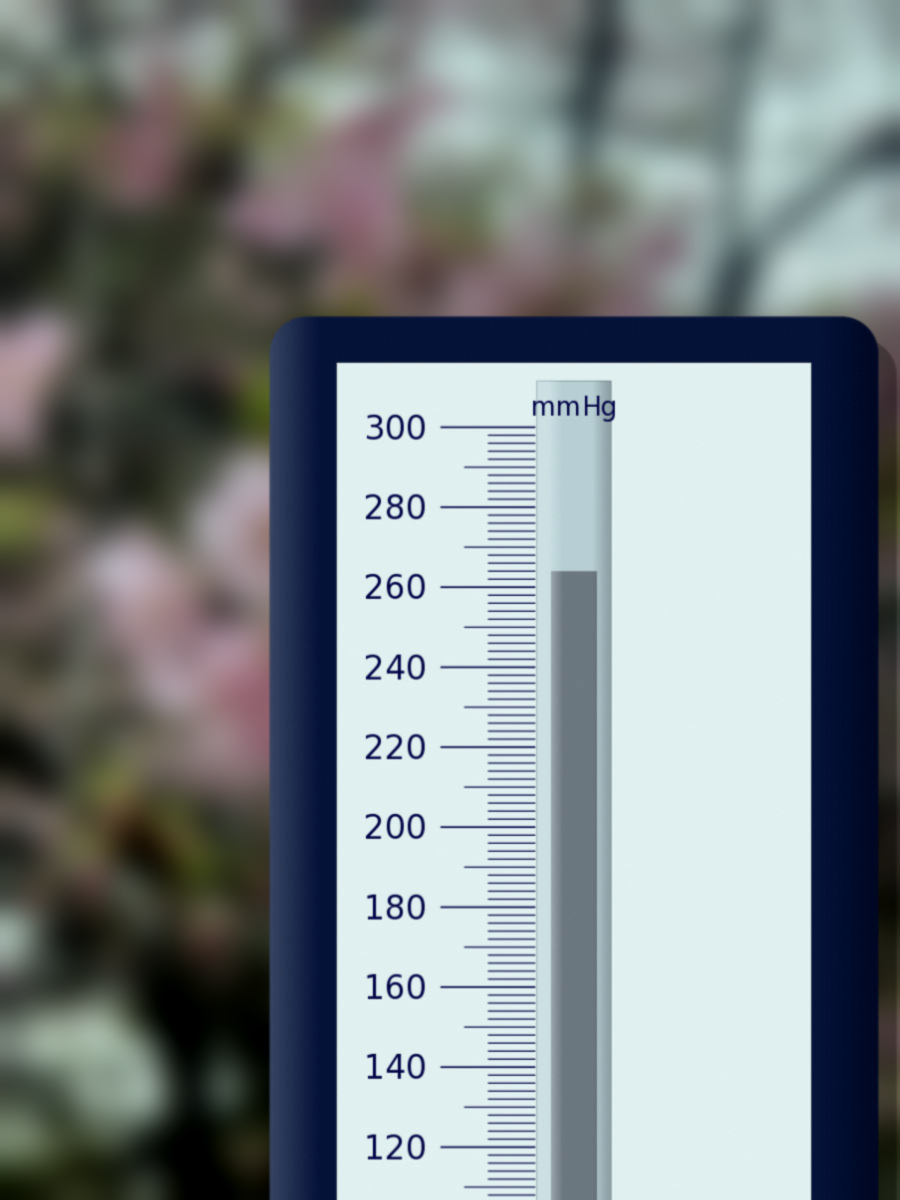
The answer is 264 mmHg
